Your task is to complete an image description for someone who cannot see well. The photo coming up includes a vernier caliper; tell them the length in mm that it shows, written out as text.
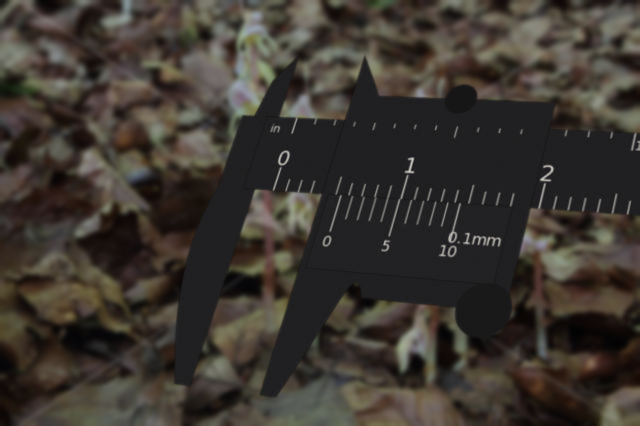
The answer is 5.4 mm
